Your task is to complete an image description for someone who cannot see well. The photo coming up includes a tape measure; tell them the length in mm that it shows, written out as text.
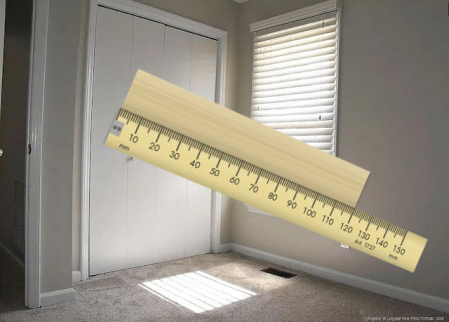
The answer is 120 mm
